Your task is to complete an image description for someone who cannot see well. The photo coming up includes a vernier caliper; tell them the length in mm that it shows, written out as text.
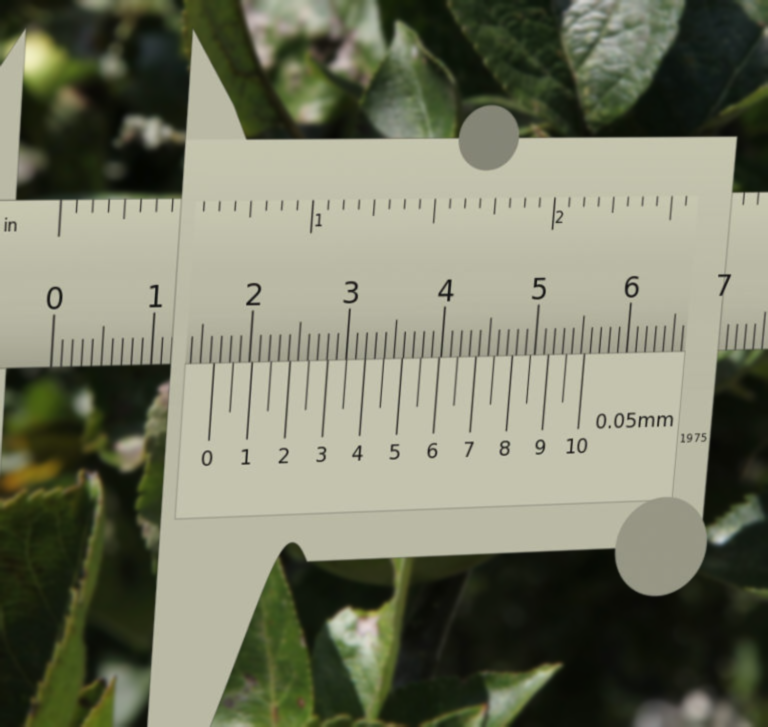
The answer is 16.4 mm
